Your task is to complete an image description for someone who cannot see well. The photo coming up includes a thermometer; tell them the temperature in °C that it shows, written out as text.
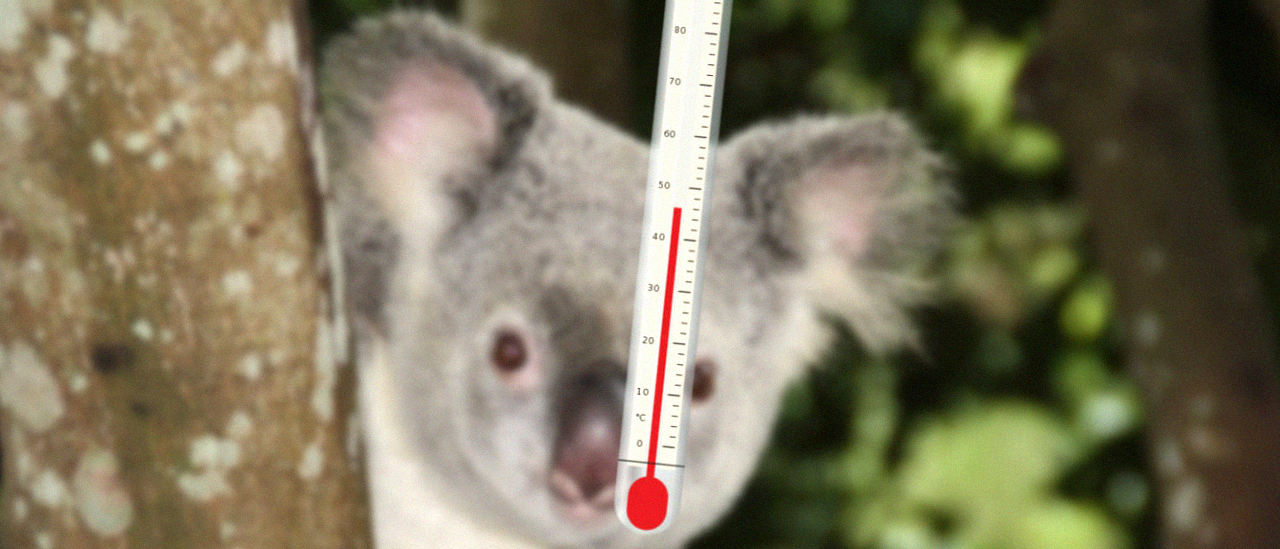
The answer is 46 °C
